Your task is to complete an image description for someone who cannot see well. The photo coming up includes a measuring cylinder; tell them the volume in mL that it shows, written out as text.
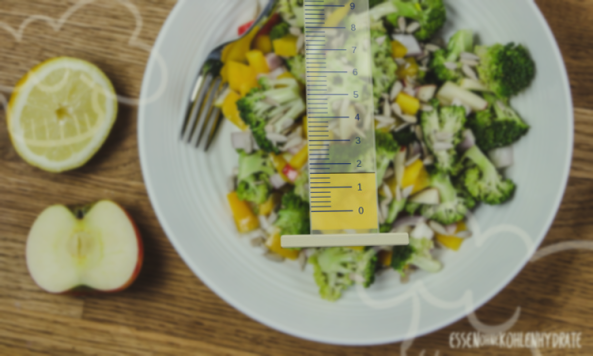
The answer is 1.6 mL
